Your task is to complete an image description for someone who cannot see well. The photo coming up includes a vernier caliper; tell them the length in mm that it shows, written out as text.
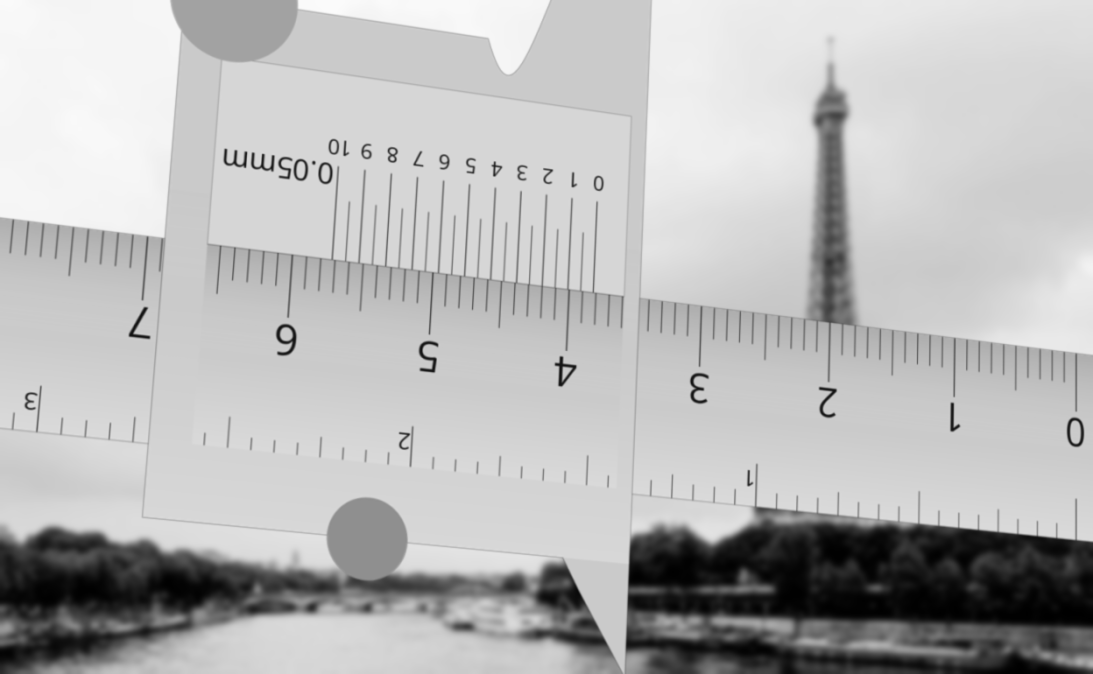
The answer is 38.2 mm
